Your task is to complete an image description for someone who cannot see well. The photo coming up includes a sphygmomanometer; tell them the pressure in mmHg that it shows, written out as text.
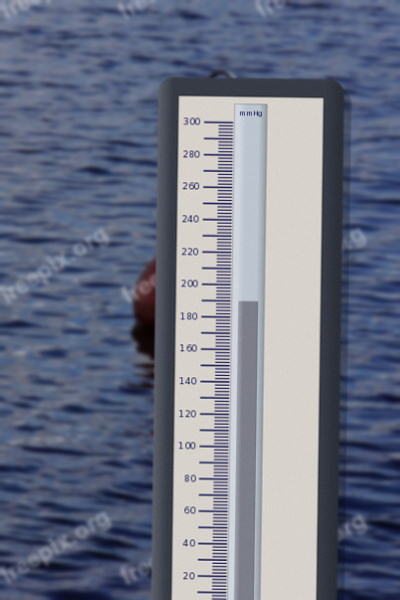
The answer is 190 mmHg
